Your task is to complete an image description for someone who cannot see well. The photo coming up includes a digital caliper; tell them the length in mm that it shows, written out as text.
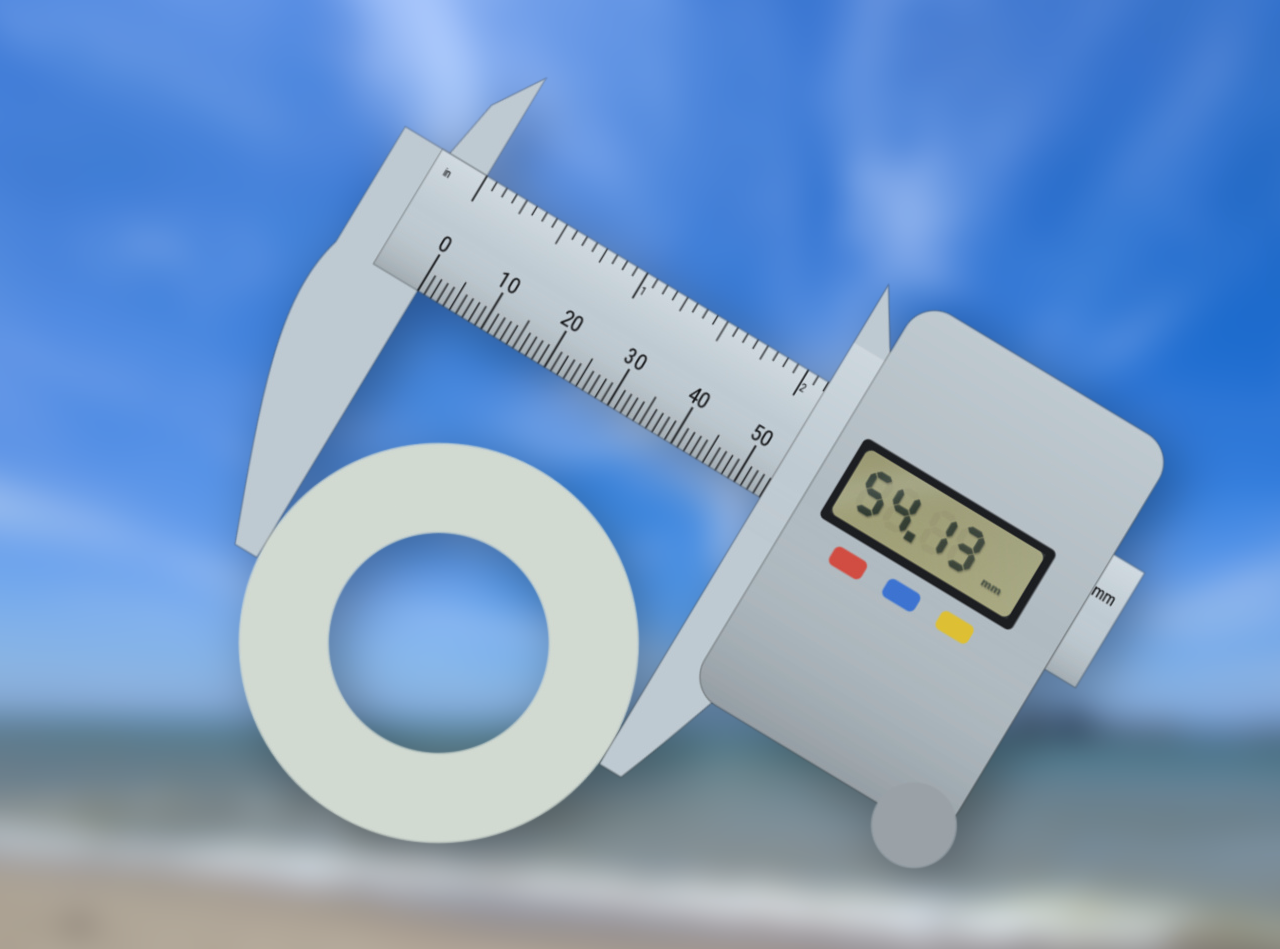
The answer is 54.13 mm
